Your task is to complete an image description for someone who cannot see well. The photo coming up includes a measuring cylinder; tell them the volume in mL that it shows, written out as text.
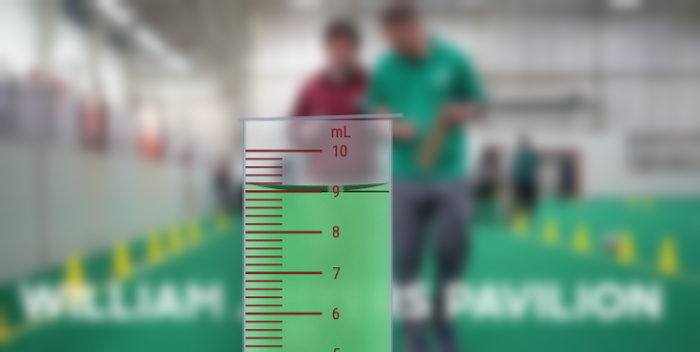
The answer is 9 mL
